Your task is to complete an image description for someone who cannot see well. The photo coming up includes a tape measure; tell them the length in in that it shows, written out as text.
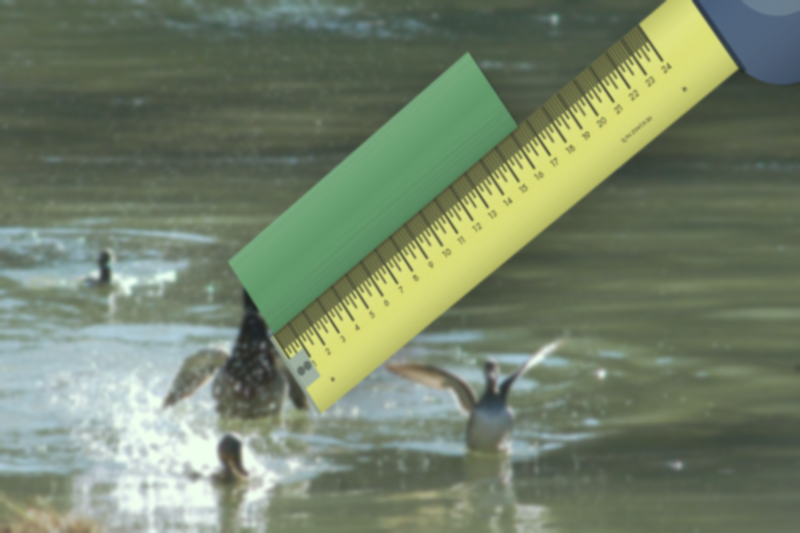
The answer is 16.5 in
